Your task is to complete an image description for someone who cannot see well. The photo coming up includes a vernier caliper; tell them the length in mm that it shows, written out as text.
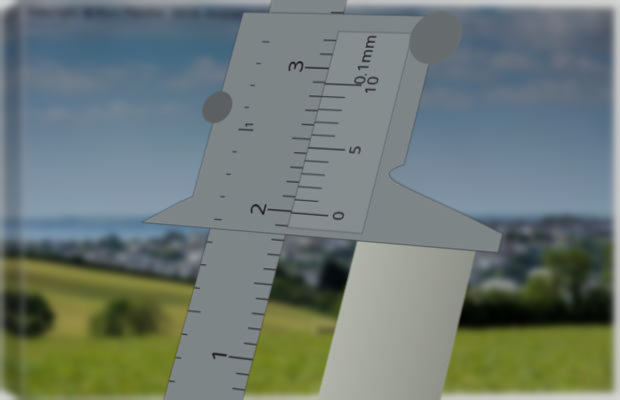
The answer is 19.9 mm
